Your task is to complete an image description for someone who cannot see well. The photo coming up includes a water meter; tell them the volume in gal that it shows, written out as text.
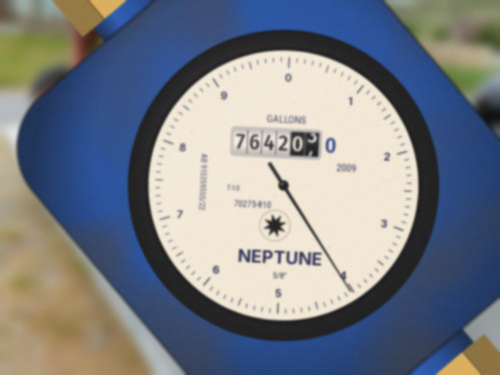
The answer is 7642034.0 gal
